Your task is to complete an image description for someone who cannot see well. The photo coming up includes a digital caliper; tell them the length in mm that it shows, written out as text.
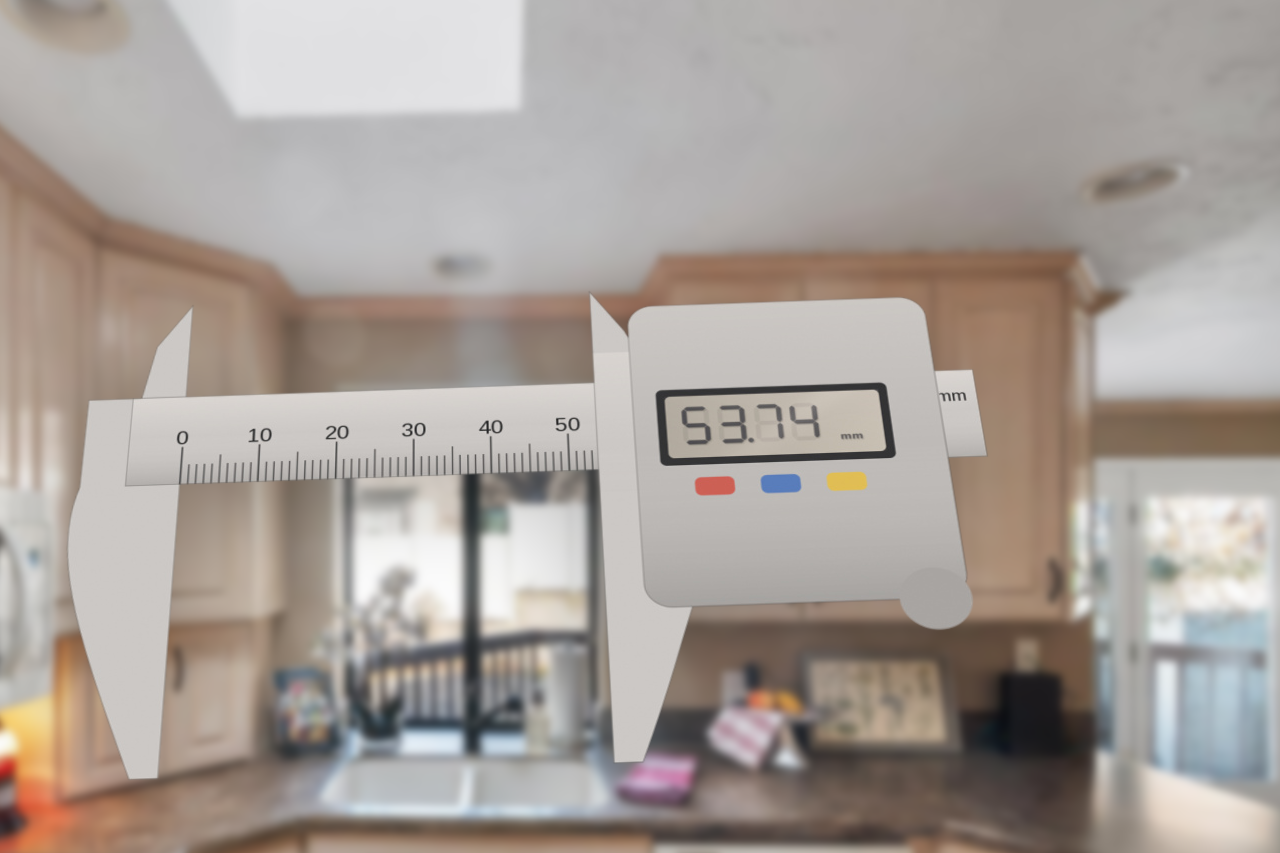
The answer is 53.74 mm
